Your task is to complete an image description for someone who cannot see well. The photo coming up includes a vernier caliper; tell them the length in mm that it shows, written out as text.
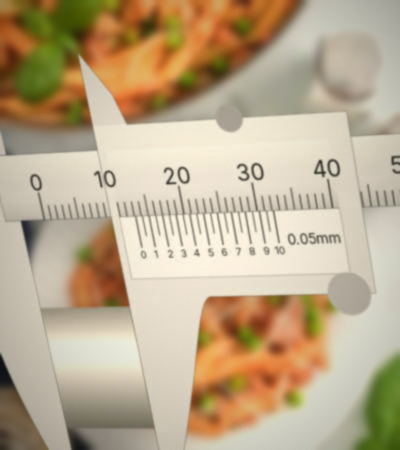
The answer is 13.2 mm
